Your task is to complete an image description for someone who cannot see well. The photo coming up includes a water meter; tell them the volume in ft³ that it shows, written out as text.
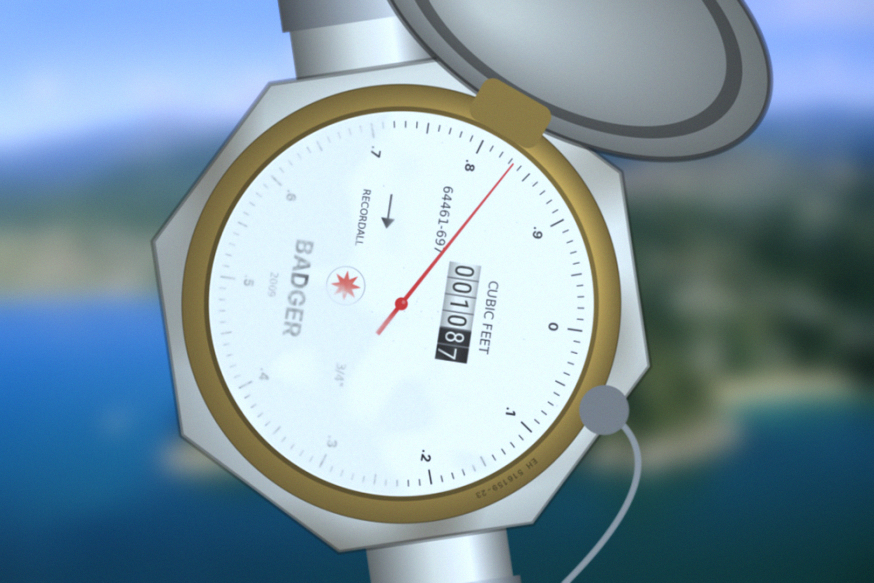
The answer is 1086.83 ft³
